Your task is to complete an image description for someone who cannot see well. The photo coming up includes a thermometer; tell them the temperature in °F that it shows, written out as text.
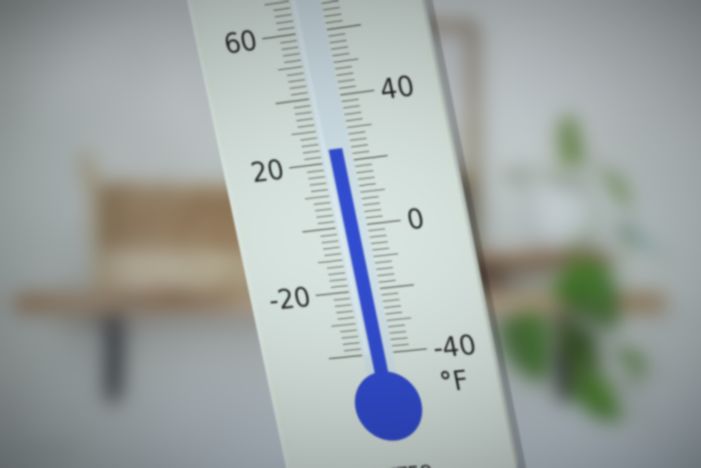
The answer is 24 °F
